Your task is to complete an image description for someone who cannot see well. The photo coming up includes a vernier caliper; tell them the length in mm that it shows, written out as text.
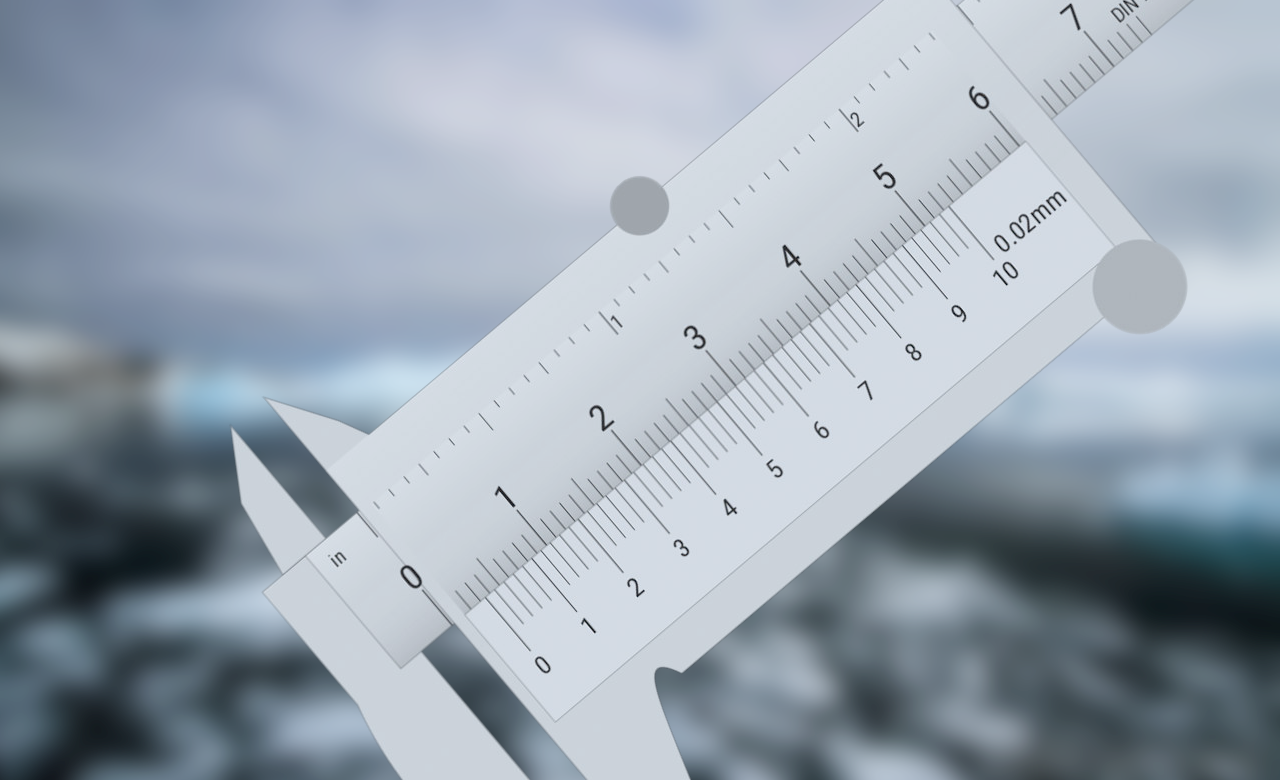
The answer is 3.5 mm
